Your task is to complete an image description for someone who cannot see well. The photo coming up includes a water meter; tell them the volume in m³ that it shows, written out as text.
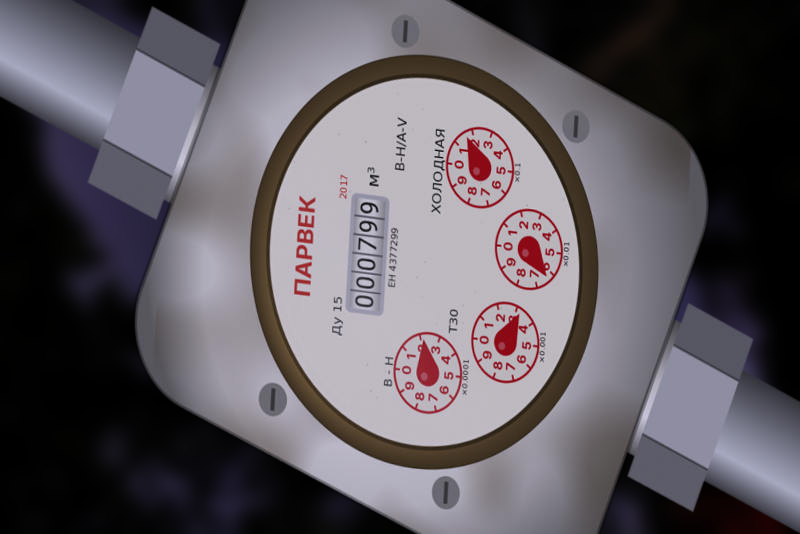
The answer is 799.1632 m³
